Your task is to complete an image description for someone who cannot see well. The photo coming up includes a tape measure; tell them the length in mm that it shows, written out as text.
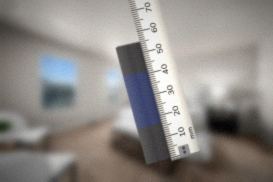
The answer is 55 mm
